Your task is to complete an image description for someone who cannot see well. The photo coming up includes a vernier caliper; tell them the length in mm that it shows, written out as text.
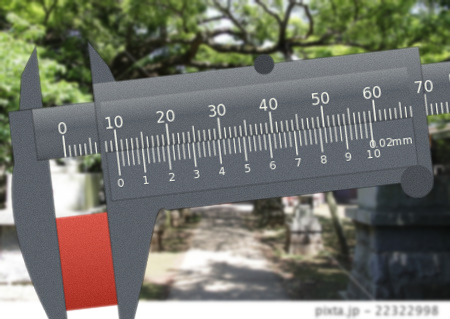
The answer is 10.0 mm
